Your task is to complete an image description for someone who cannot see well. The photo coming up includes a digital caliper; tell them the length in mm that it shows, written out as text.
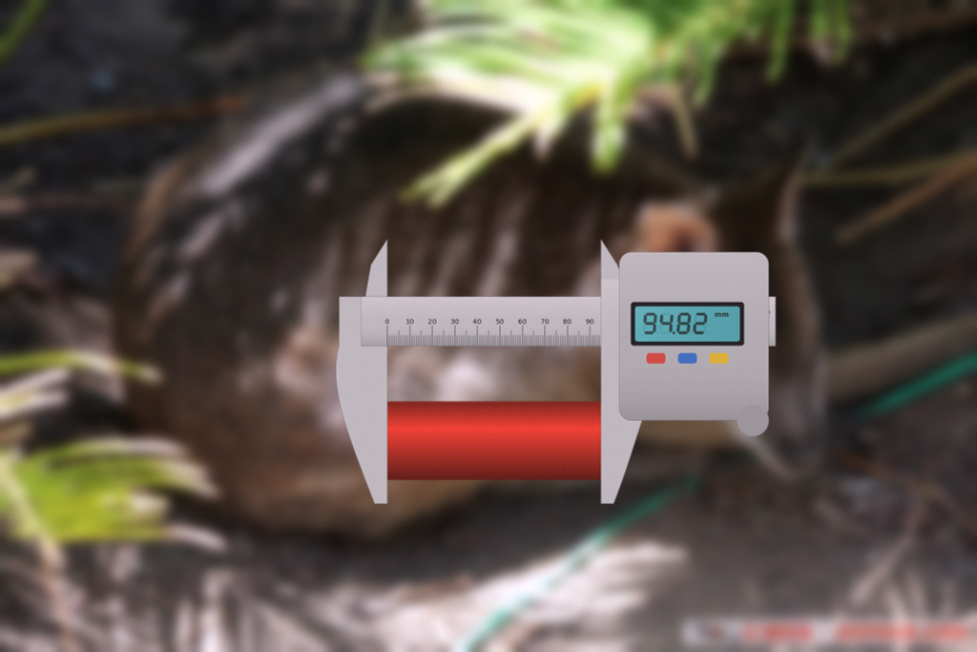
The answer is 94.82 mm
